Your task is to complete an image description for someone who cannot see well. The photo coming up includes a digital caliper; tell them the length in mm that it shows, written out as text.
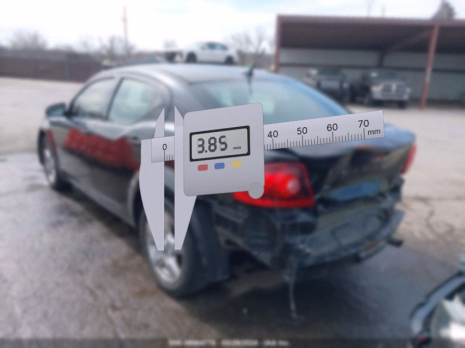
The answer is 3.85 mm
